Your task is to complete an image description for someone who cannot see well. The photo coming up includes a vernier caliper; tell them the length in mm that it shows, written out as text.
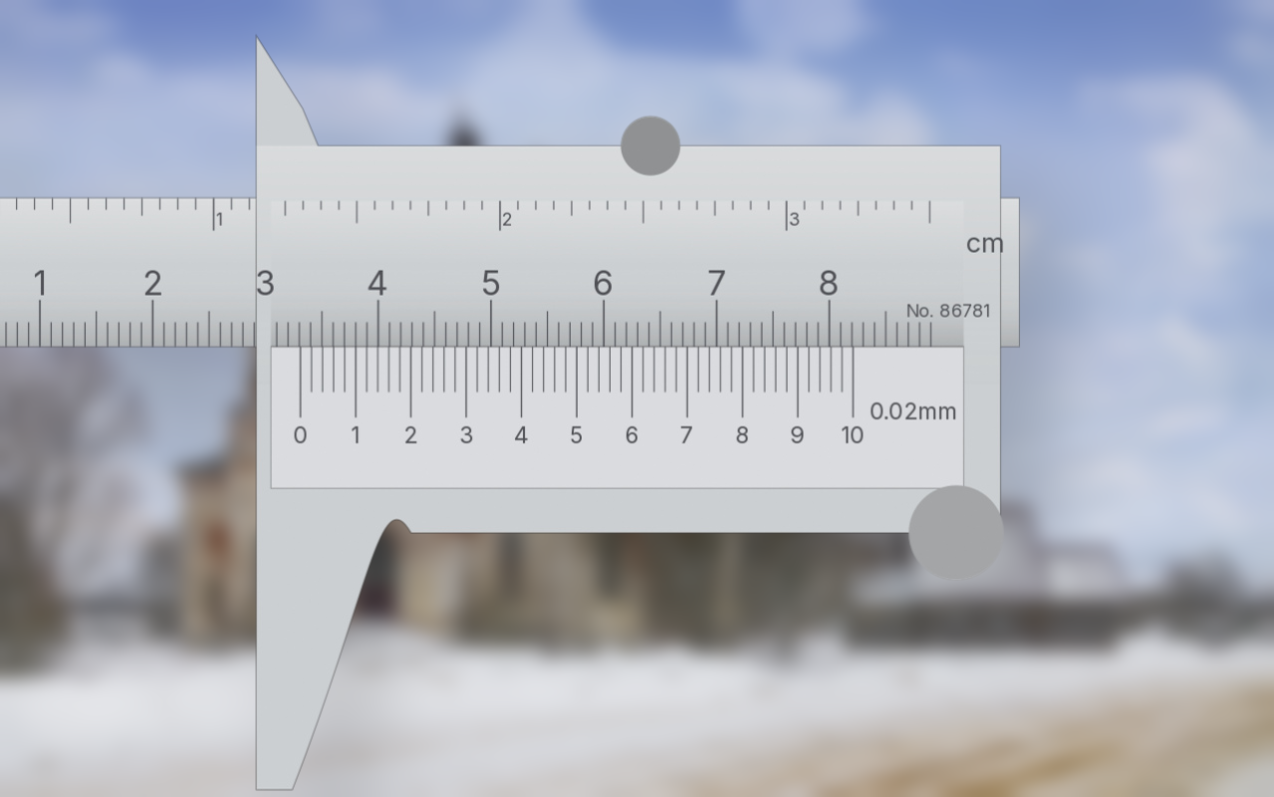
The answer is 33.1 mm
